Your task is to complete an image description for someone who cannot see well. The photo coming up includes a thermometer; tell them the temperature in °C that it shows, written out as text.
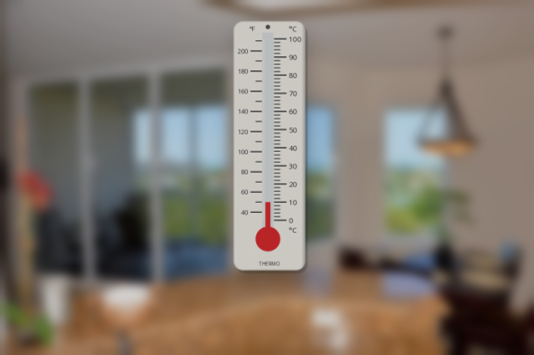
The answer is 10 °C
